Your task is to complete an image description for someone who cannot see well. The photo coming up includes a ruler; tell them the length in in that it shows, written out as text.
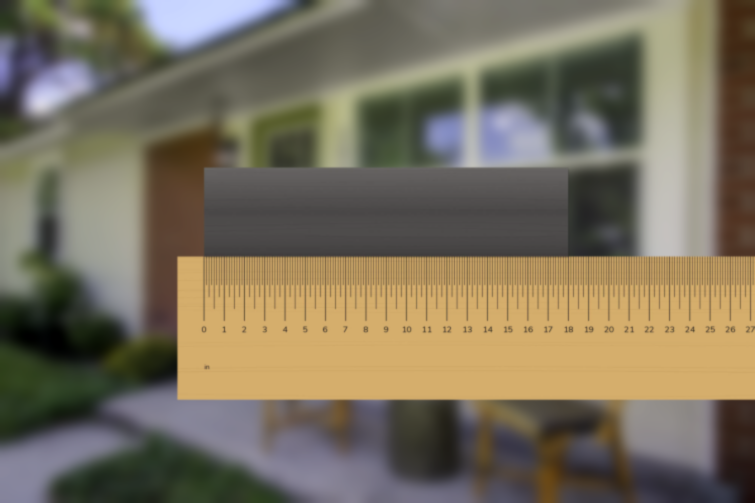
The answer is 18 in
